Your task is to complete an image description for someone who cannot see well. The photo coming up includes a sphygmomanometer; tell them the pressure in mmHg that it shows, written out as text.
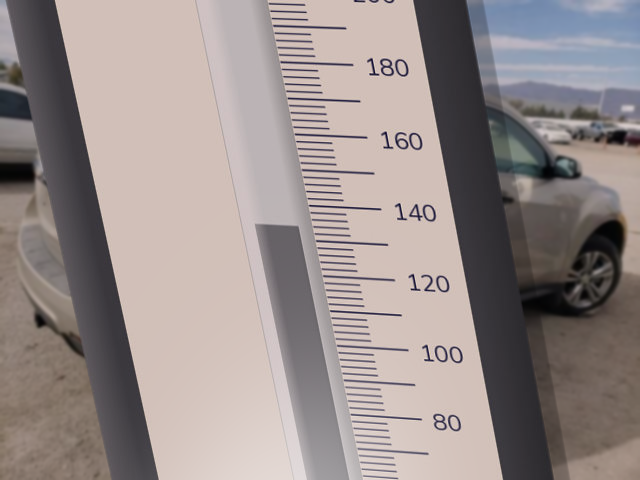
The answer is 134 mmHg
